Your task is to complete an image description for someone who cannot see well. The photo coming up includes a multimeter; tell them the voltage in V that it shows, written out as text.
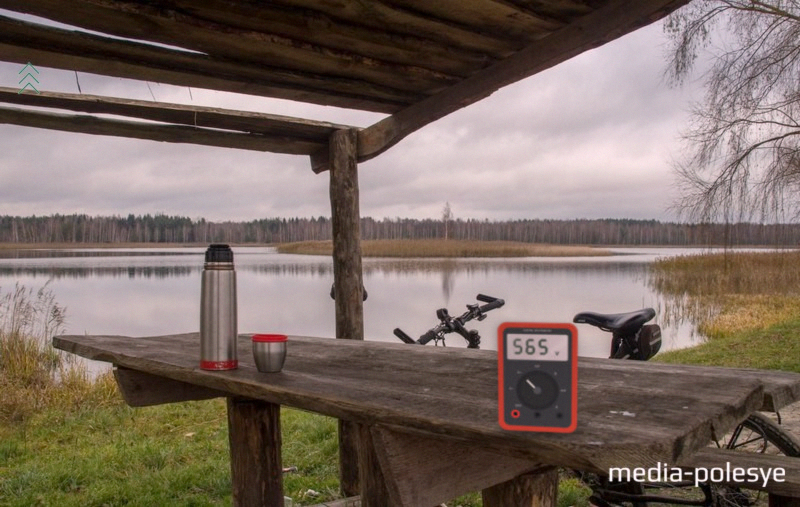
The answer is 565 V
